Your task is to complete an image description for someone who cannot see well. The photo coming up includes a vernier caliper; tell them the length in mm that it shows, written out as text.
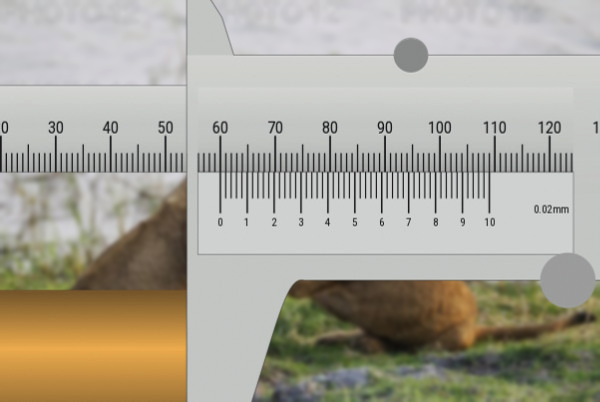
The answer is 60.0 mm
